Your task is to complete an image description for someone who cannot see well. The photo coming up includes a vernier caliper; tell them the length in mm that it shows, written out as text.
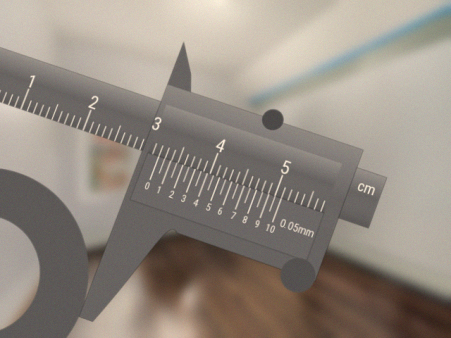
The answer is 32.0 mm
